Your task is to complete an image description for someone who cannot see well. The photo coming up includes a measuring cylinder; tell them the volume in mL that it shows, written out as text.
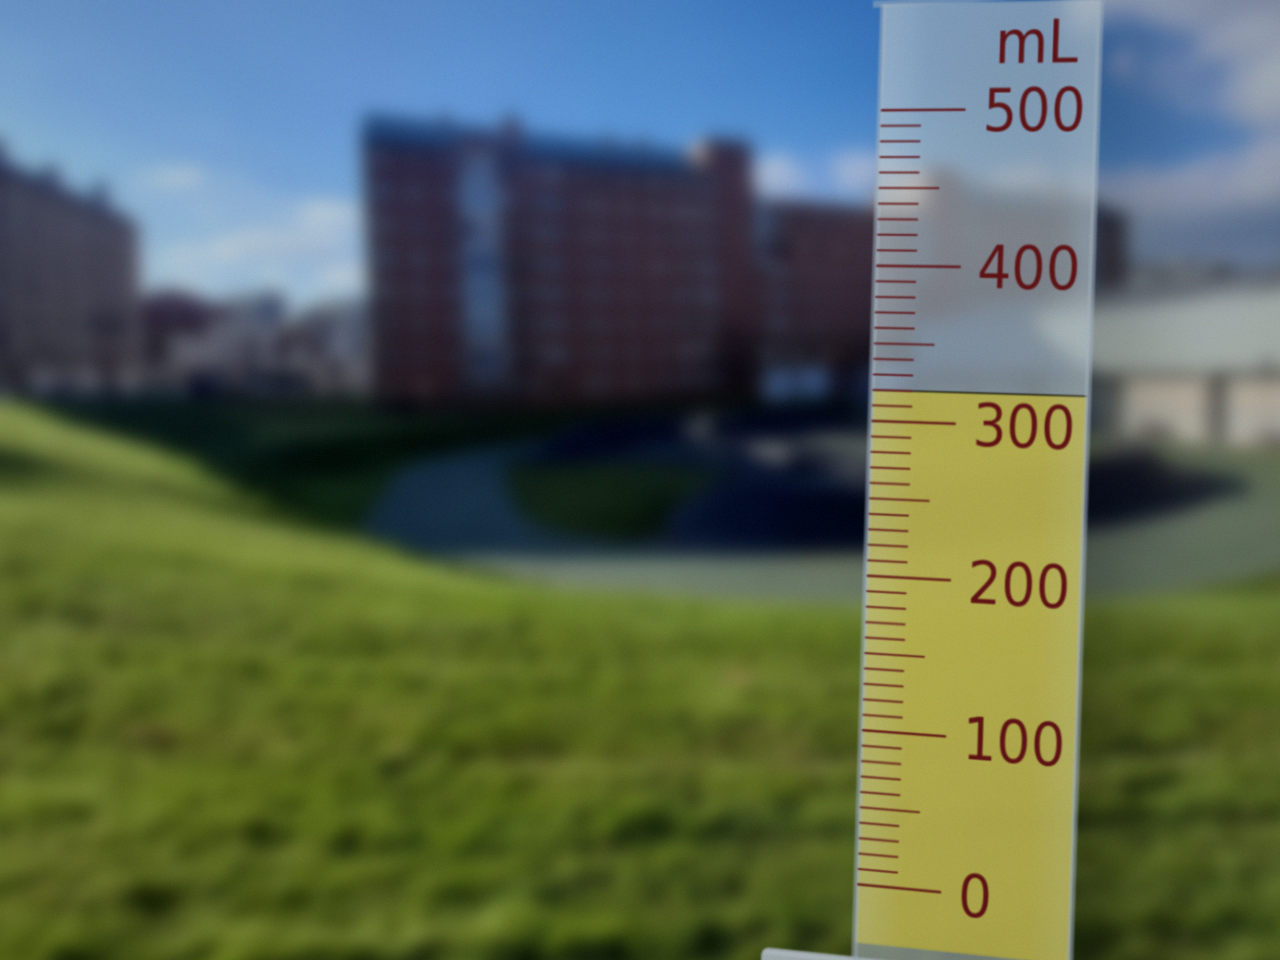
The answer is 320 mL
